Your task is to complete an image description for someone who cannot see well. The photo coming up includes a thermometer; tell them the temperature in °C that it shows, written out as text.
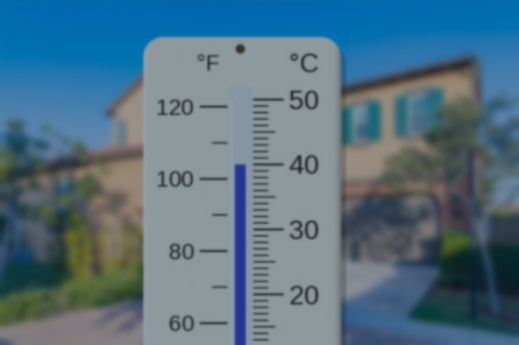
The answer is 40 °C
